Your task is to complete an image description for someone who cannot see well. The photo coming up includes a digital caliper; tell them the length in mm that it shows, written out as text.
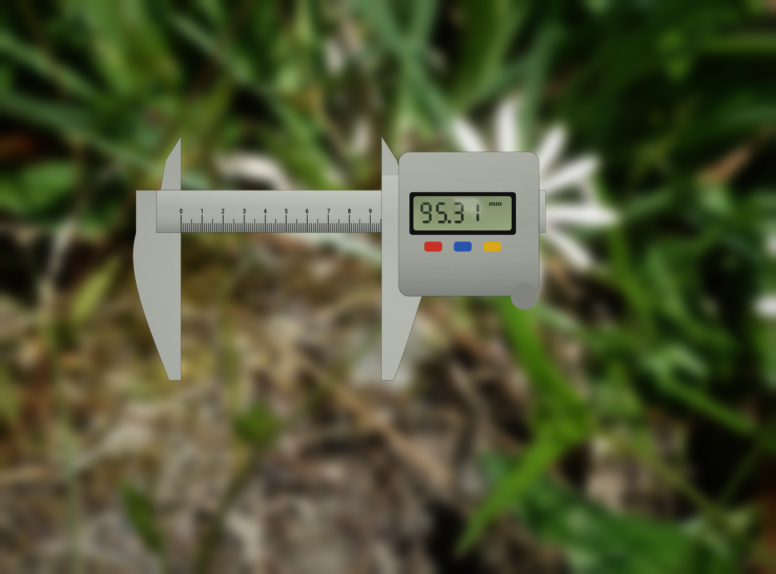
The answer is 95.31 mm
